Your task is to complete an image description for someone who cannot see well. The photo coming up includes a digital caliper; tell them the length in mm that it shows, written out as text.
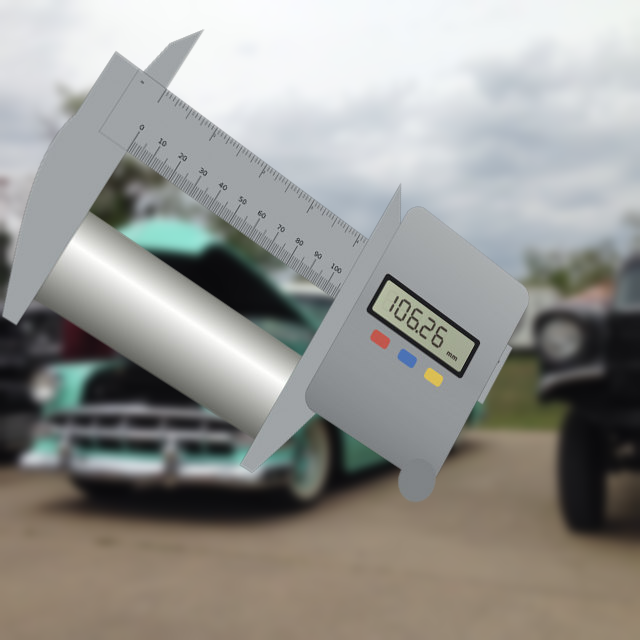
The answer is 106.26 mm
